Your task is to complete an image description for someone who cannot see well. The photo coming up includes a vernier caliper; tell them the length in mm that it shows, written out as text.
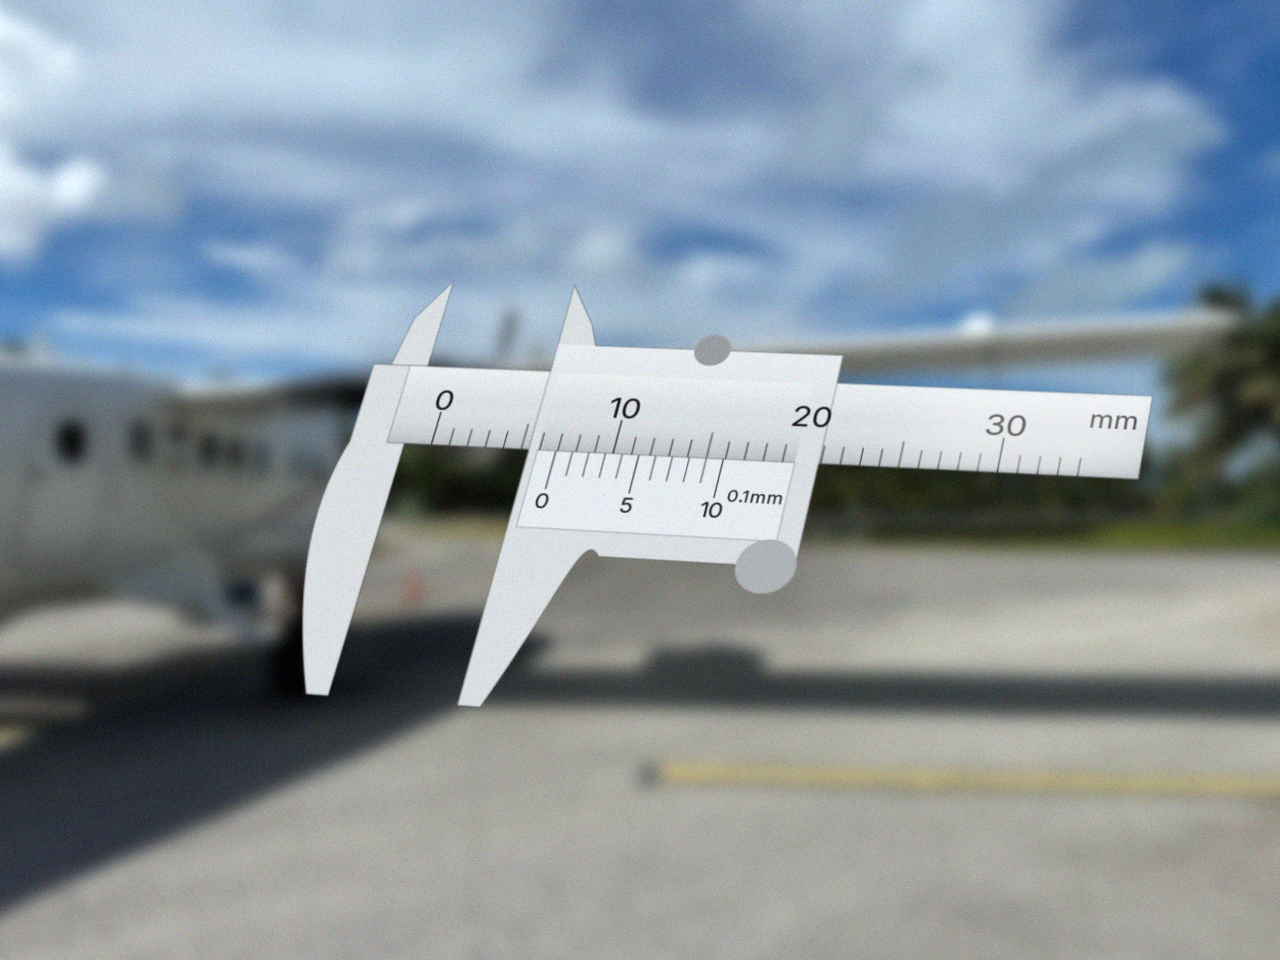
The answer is 6.9 mm
